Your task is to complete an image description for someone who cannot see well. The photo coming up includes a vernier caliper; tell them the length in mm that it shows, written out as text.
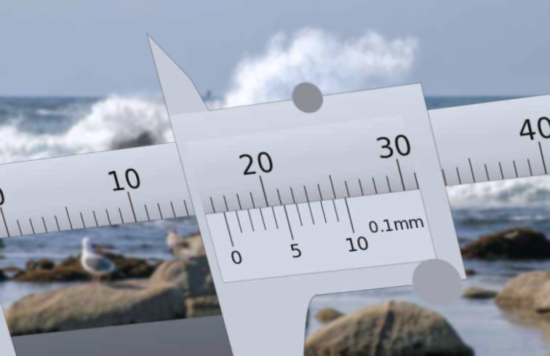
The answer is 16.7 mm
